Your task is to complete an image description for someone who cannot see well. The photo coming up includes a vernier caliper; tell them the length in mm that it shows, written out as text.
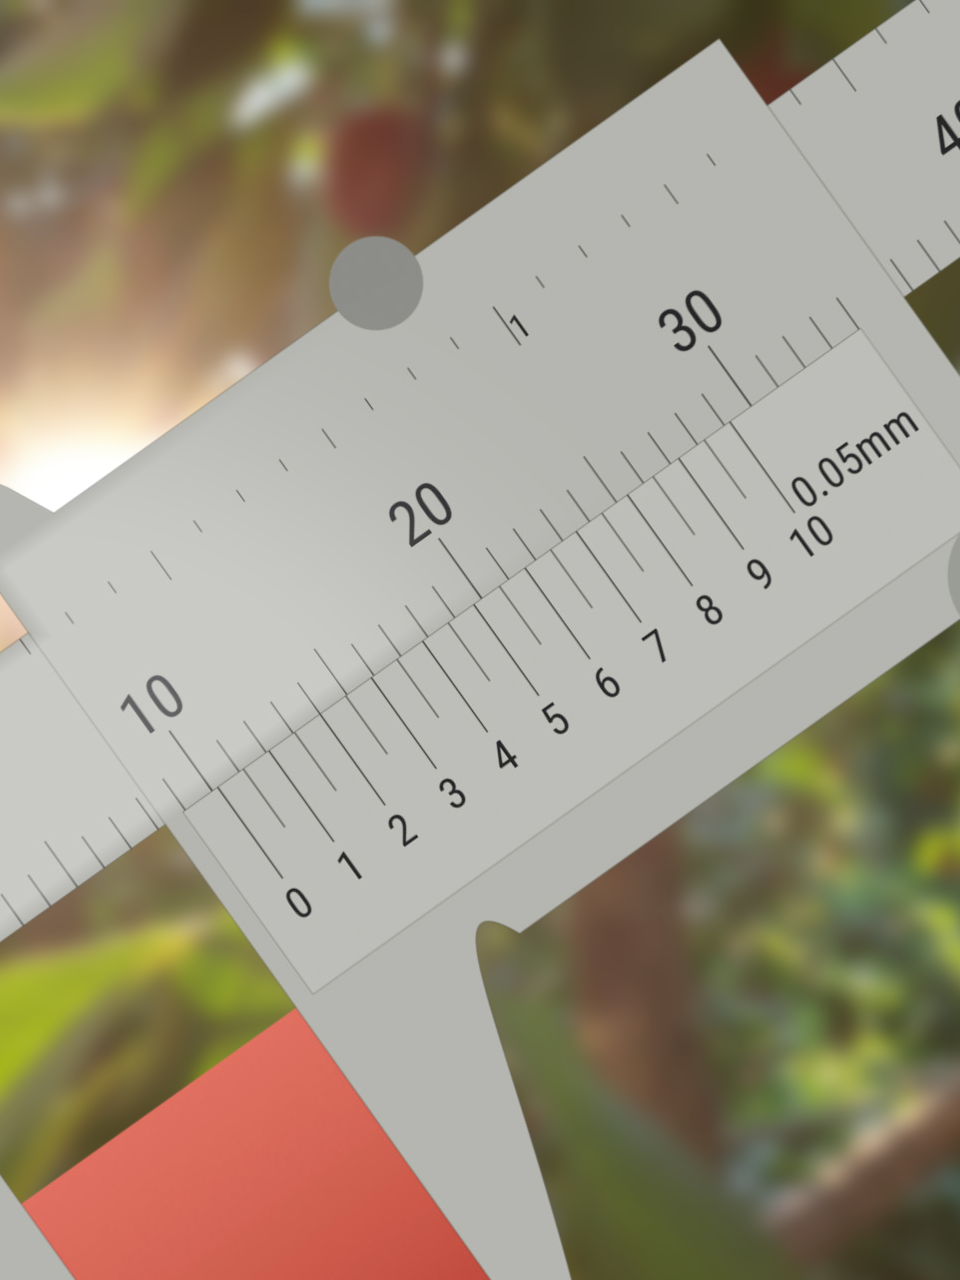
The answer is 10.20 mm
